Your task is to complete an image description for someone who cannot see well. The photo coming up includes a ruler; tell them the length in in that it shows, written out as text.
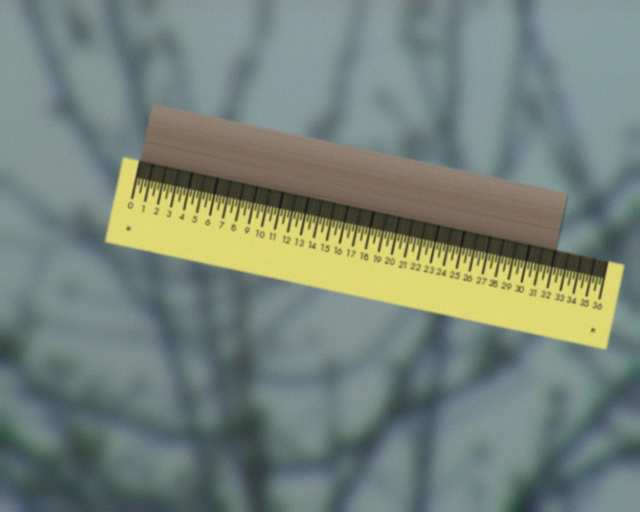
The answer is 32 in
